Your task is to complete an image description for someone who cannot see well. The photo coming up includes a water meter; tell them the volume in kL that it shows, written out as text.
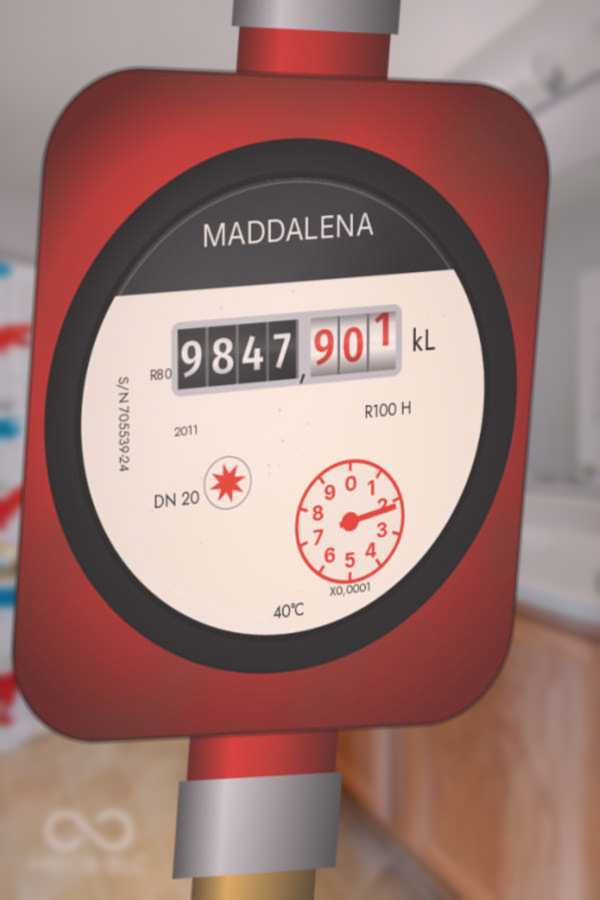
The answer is 9847.9012 kL
